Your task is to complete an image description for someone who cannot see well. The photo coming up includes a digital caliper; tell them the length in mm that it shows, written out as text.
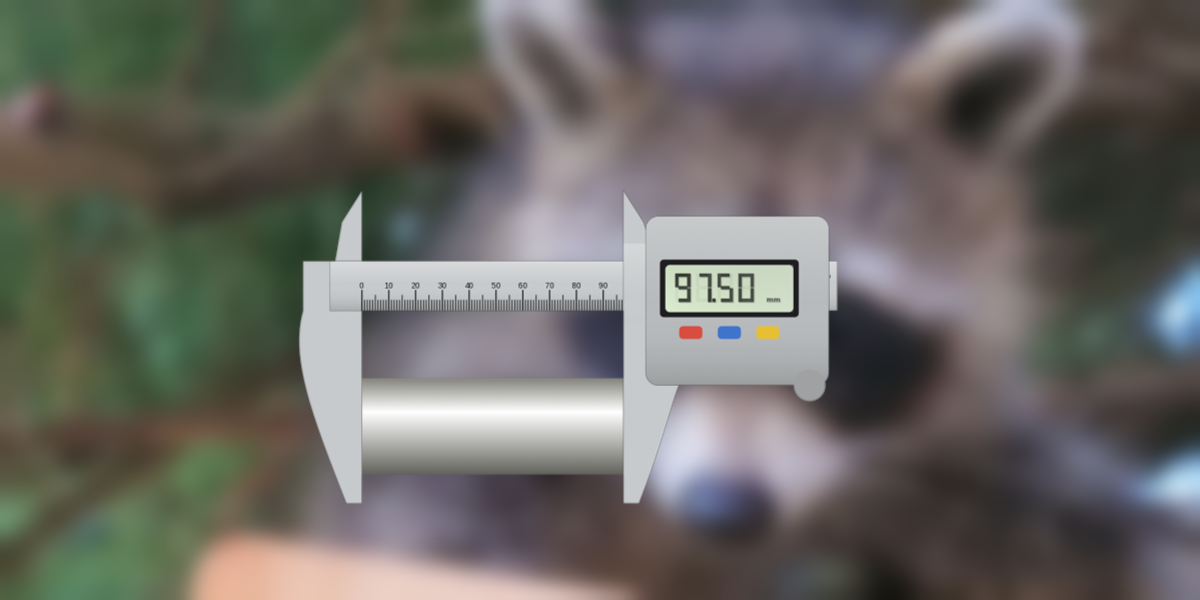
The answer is 97.50 mm
